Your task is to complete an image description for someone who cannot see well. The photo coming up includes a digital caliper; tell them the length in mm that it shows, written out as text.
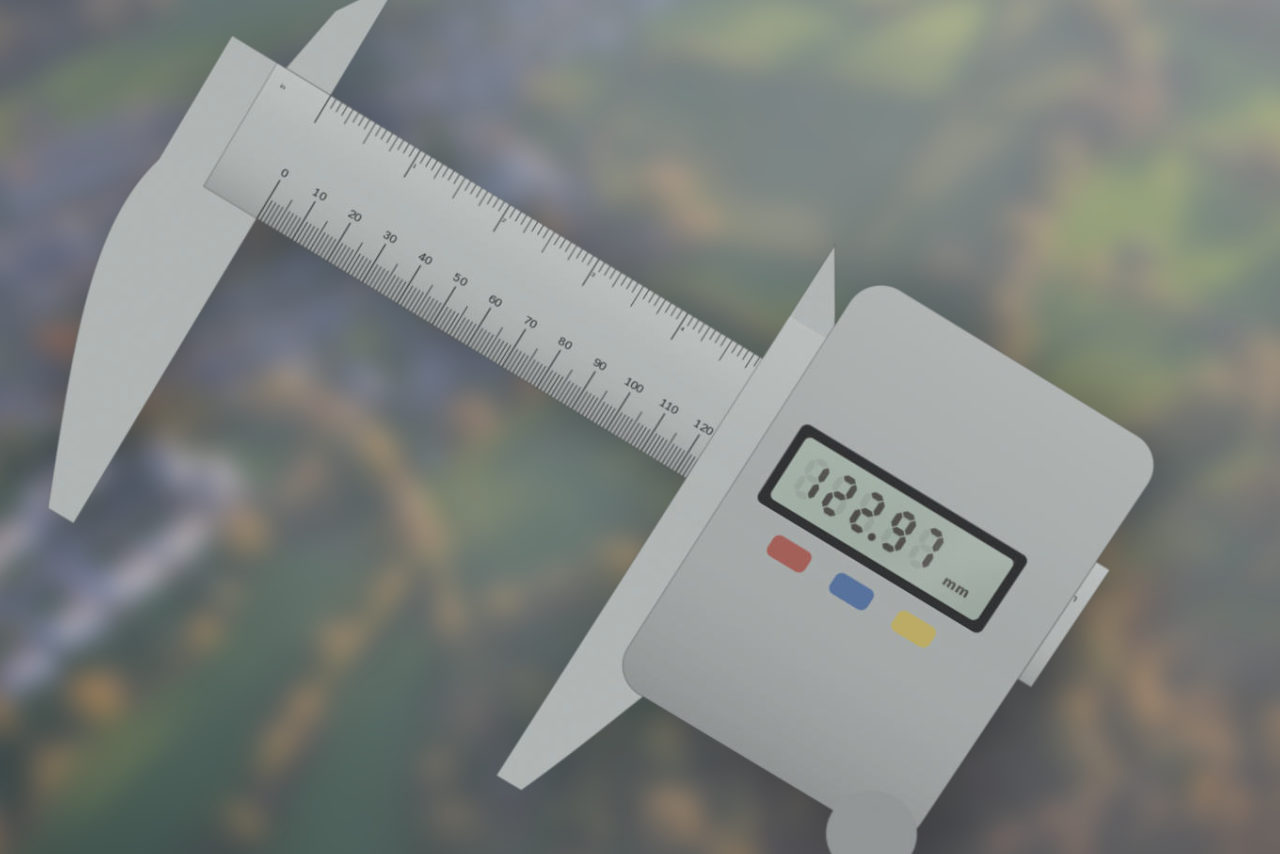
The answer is 122.97 mm
